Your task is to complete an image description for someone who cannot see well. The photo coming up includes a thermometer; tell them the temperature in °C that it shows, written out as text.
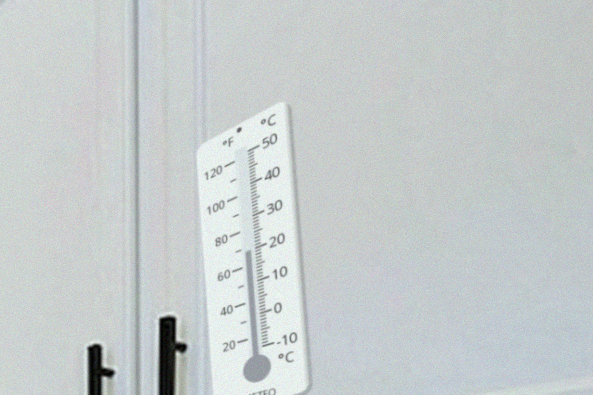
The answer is 20 °C
